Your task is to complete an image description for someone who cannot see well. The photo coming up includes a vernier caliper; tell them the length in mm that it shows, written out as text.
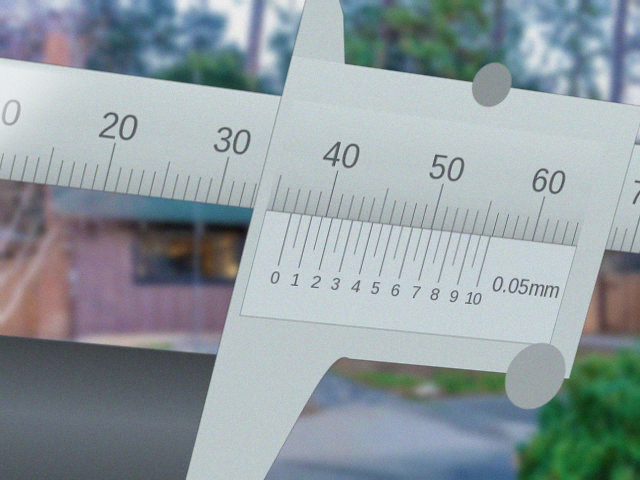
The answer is 36.8 mm
